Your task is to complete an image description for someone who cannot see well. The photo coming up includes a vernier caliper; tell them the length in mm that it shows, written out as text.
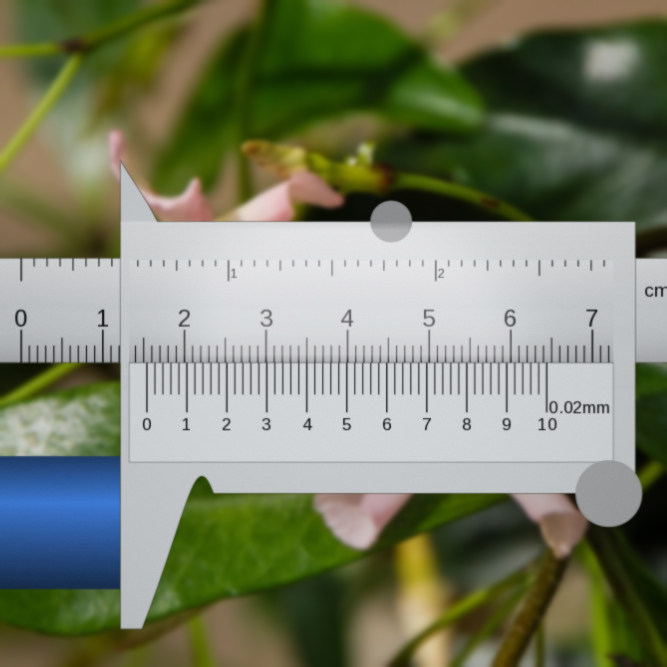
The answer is 15.4 mm
